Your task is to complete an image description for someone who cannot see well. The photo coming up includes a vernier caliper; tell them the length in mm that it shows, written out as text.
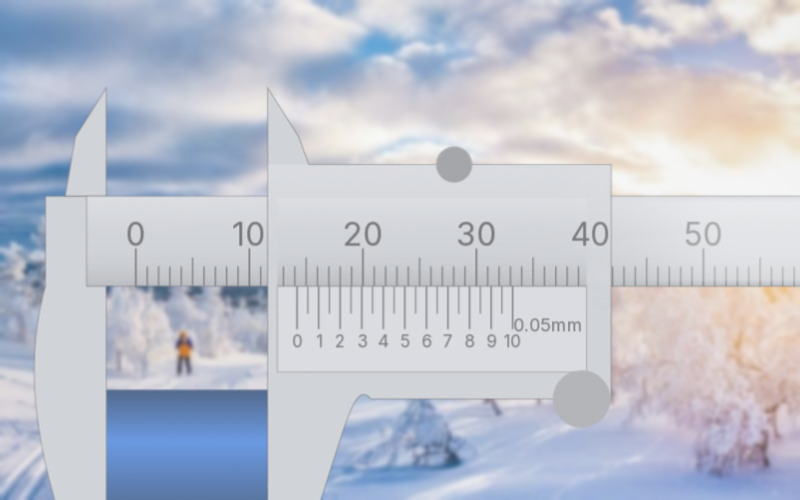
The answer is 14.2 mm
